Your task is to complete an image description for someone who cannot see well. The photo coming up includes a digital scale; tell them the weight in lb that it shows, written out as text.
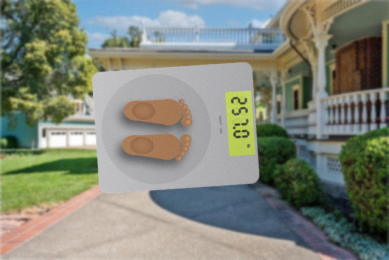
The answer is 257.0 lb
